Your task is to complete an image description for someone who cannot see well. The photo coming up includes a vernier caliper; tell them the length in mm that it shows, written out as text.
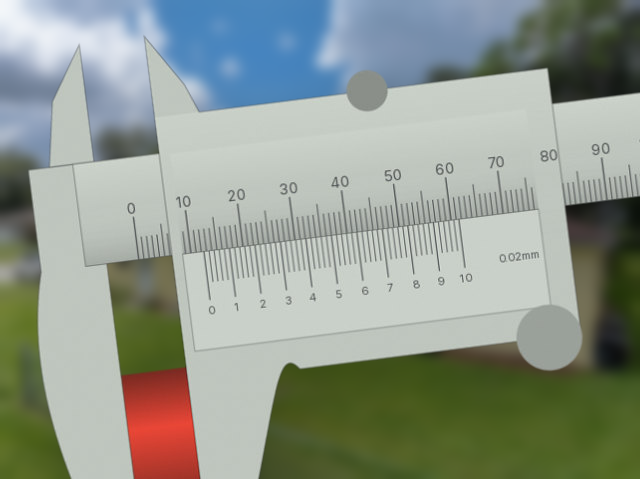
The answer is 12.5 mm
